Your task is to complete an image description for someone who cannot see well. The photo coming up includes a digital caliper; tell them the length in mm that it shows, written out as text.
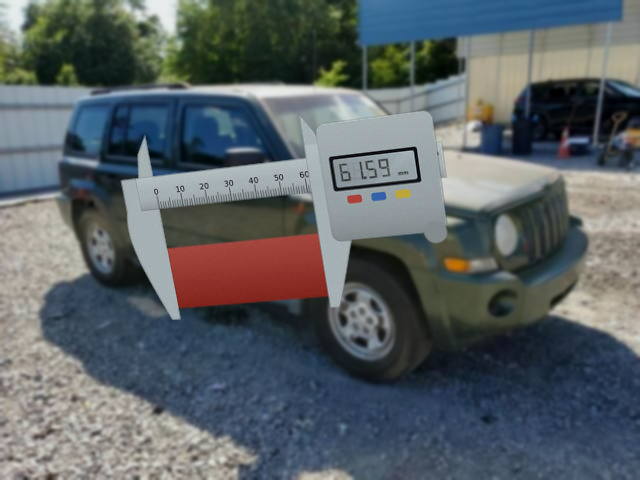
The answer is 61.59 mm
